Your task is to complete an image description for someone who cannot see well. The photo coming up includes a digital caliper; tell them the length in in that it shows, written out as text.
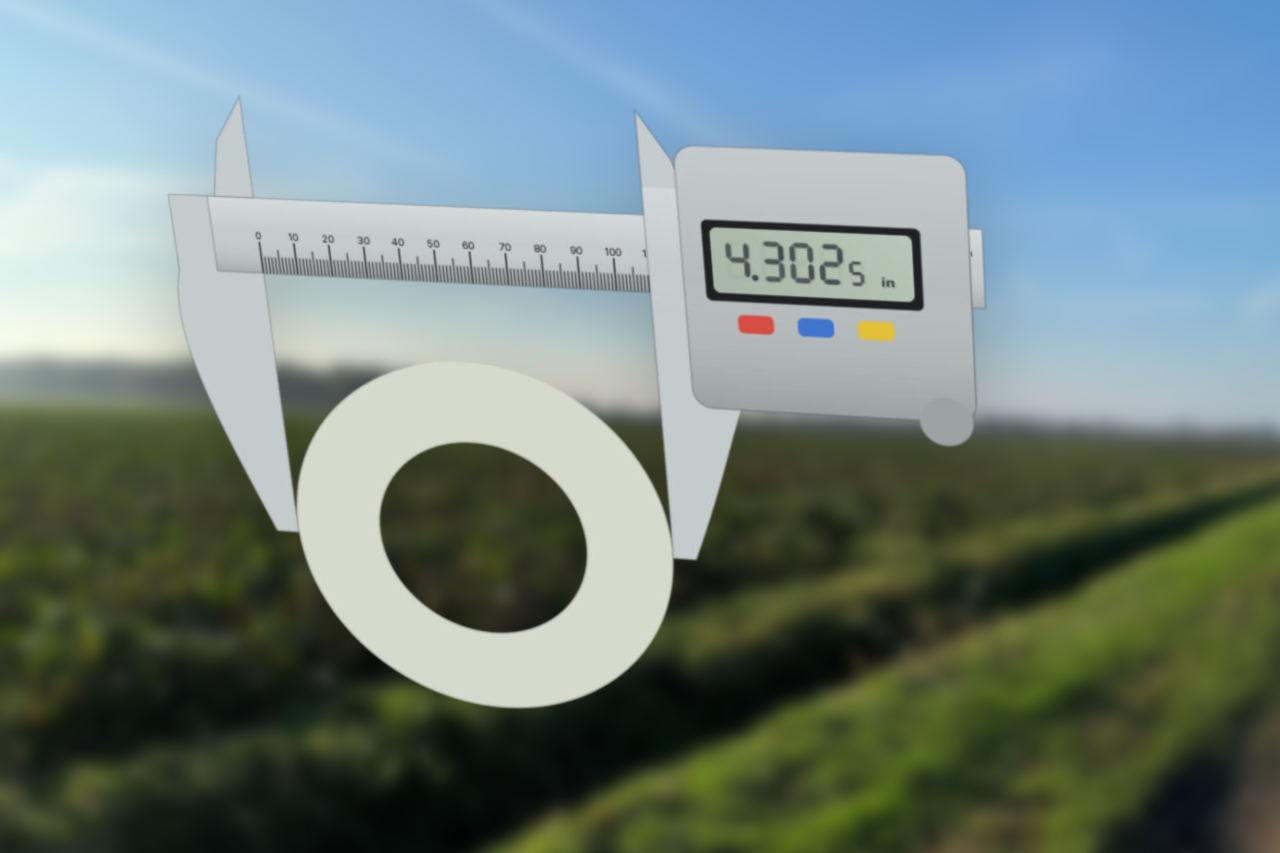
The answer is 4.3025 in
